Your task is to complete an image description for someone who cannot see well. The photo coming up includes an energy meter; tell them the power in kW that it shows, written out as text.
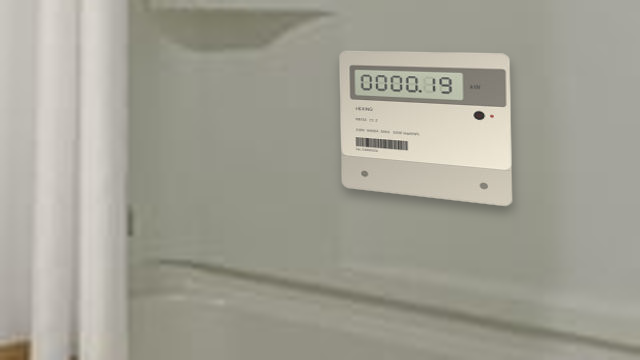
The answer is 0.19 kW
